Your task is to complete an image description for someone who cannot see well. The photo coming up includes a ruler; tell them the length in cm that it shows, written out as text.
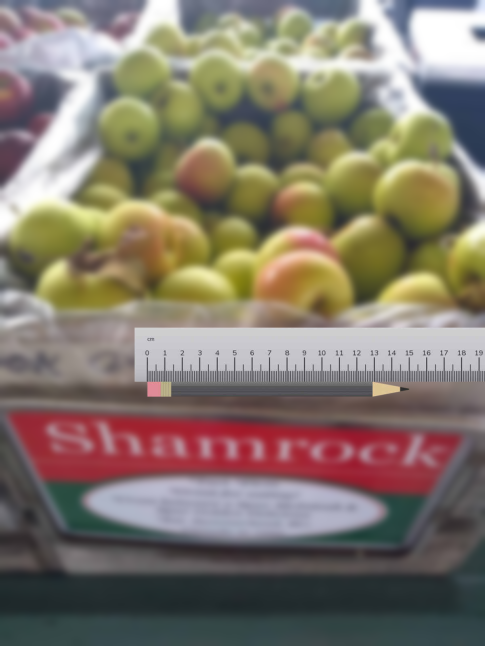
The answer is 15 cm
